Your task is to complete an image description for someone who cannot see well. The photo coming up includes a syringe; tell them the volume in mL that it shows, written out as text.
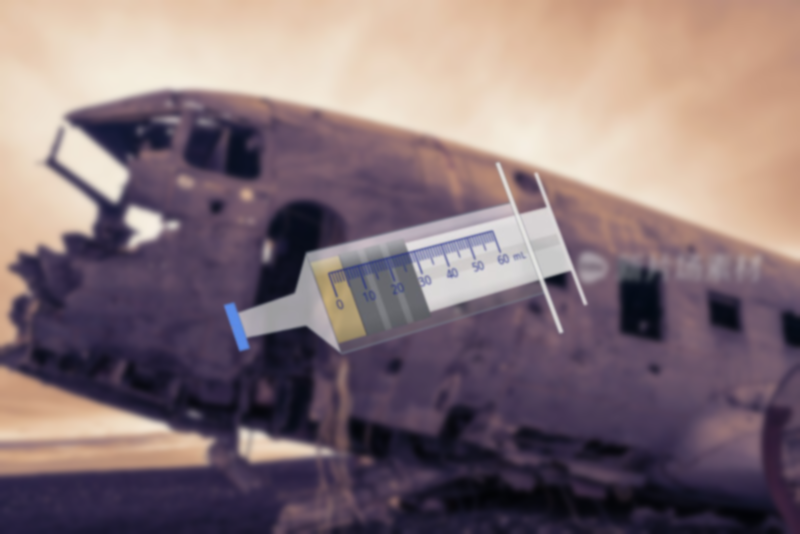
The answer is 5 mL
